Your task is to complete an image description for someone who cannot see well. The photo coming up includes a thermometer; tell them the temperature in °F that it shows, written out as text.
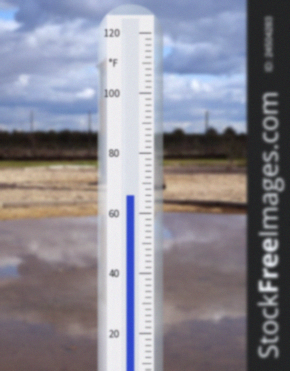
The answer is 66 °F
